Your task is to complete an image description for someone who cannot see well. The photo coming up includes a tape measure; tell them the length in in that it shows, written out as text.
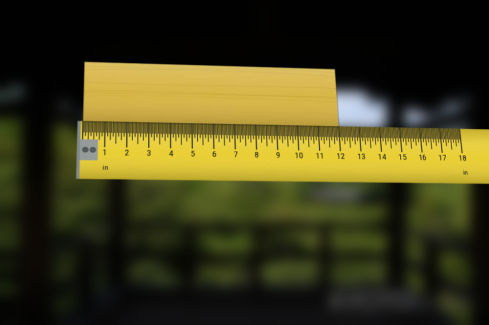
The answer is 12 in
